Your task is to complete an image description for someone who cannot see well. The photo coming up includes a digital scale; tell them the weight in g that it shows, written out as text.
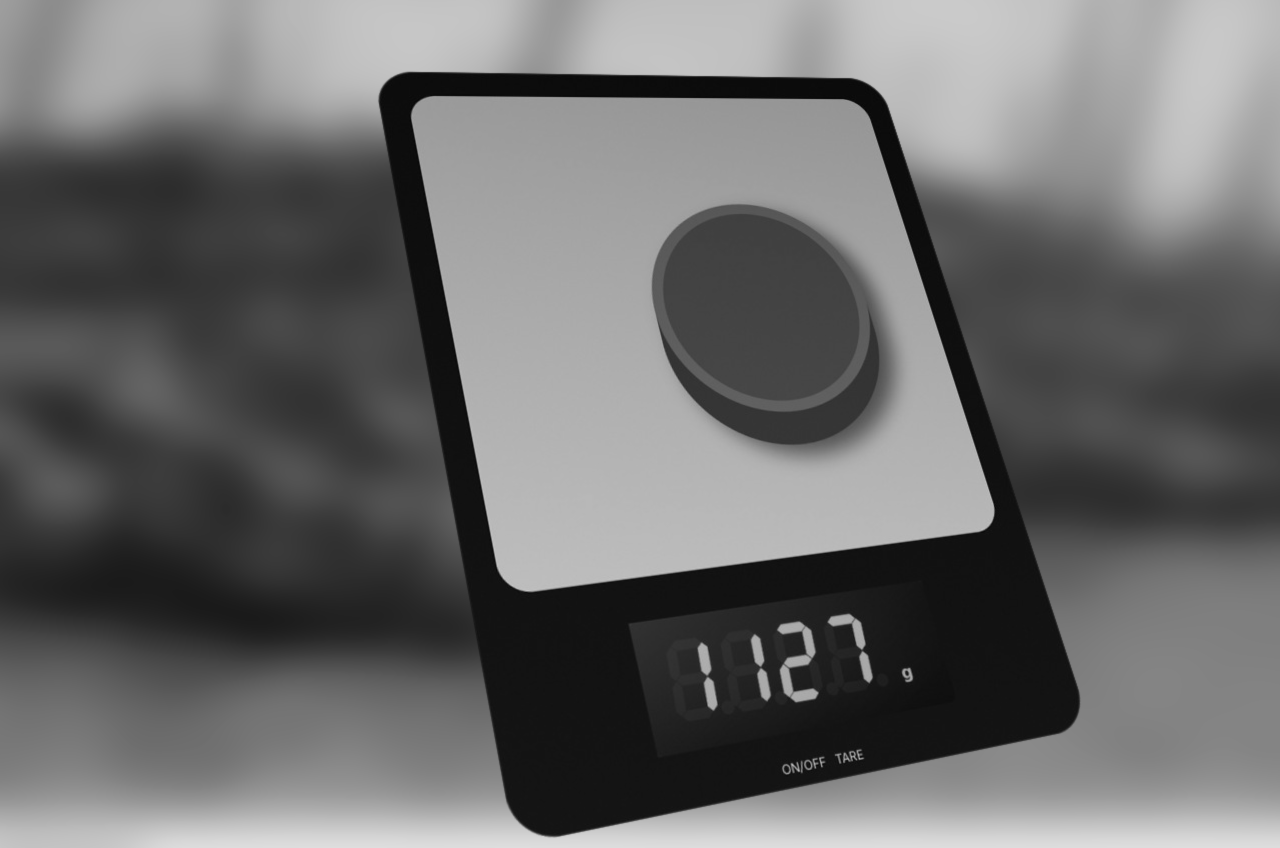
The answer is 1127 g
